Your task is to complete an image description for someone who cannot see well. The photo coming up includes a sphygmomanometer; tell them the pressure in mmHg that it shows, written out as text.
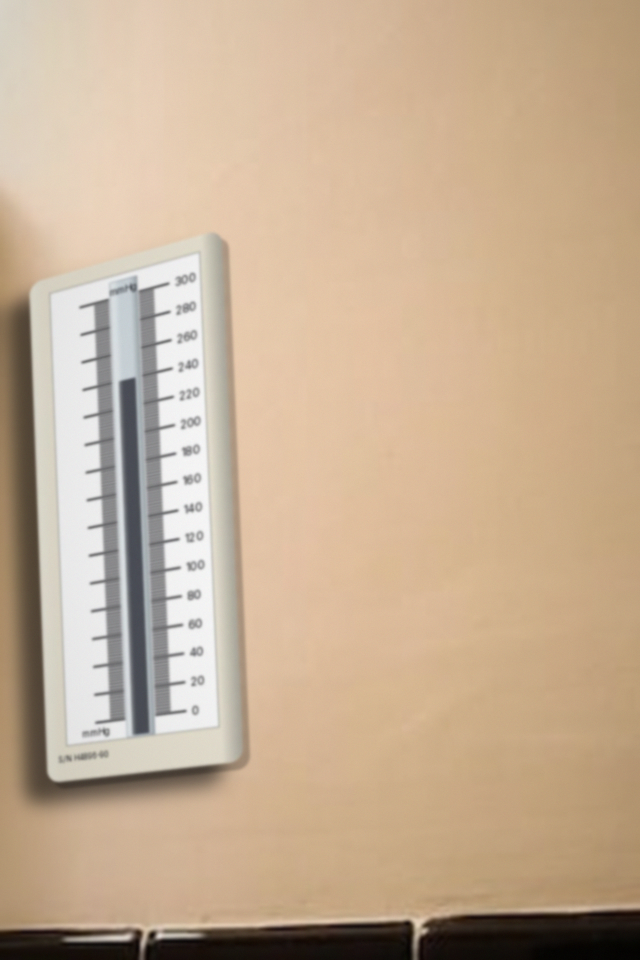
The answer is 240 mmHg
